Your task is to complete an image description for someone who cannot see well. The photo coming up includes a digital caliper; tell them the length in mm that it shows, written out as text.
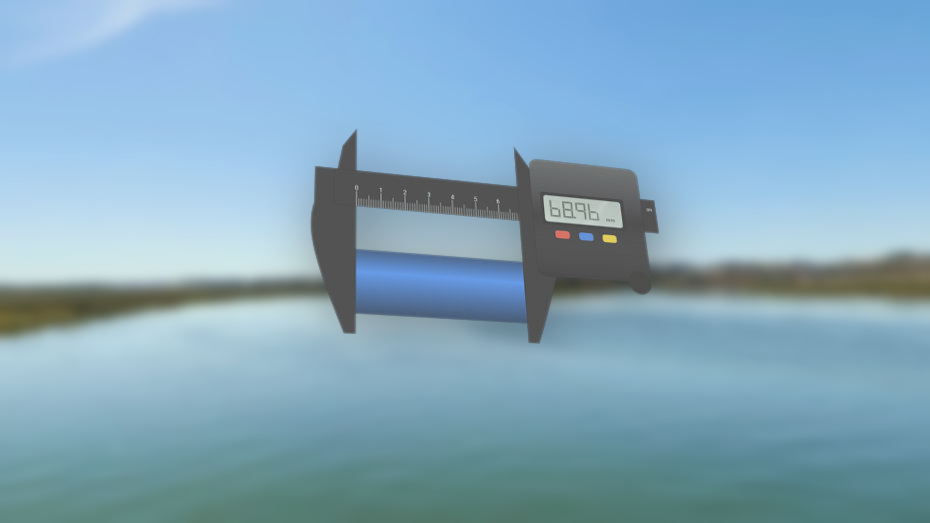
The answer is 68.96 mm
